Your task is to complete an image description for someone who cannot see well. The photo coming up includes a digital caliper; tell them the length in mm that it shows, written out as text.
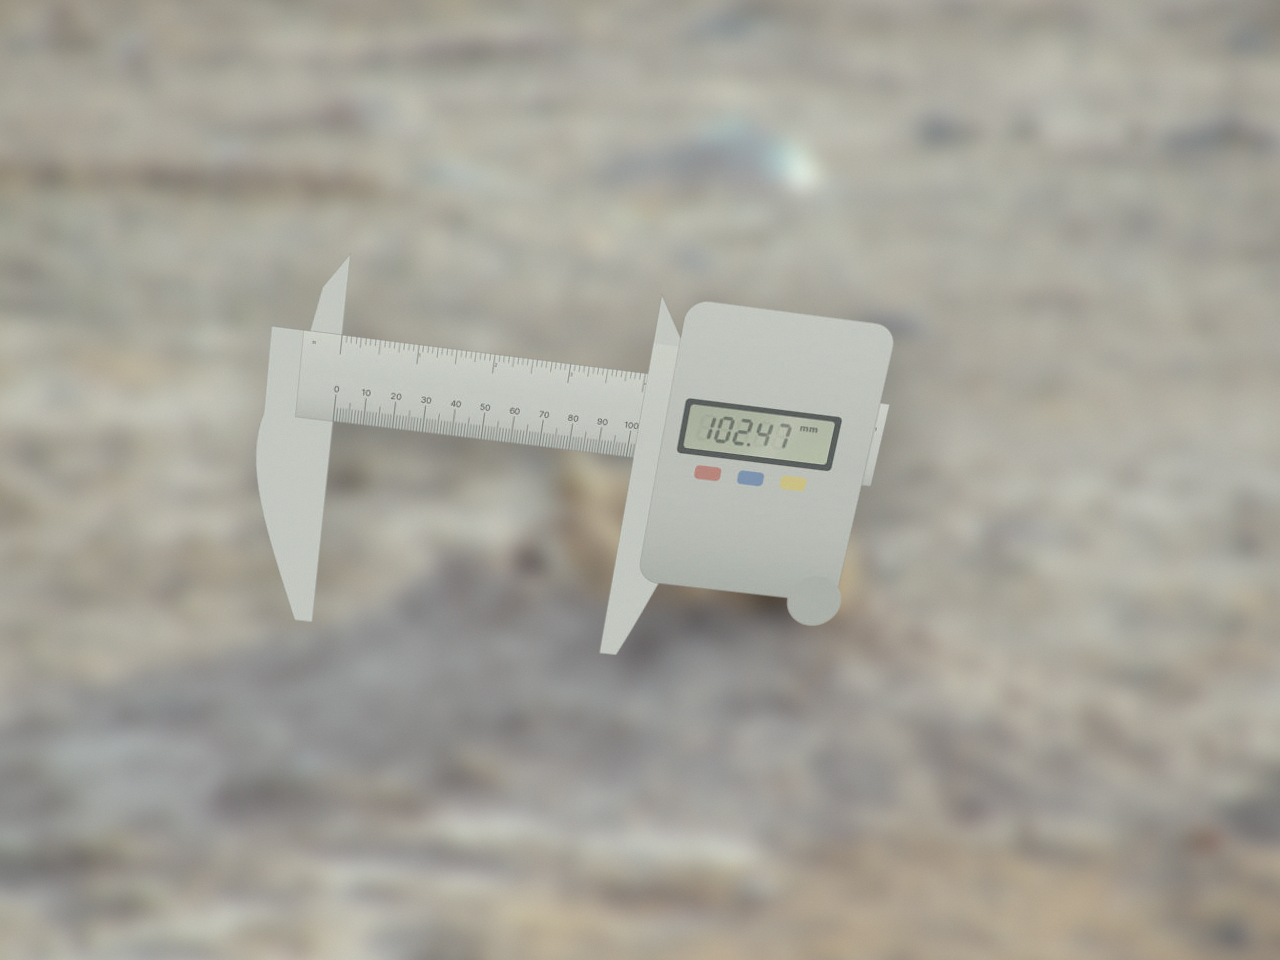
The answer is 102.47 mm
